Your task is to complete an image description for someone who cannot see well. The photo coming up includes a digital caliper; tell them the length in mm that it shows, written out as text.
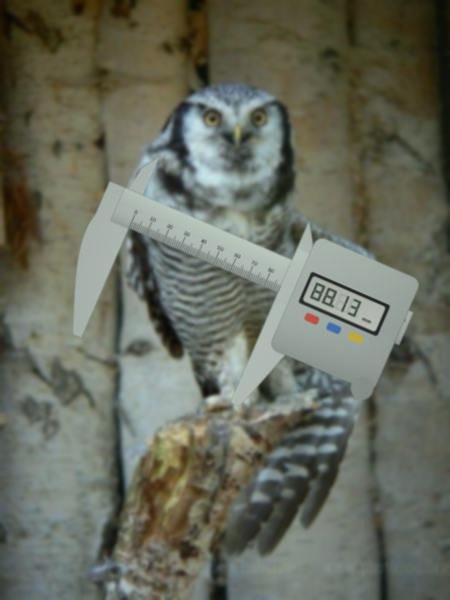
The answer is 88.13 mm
